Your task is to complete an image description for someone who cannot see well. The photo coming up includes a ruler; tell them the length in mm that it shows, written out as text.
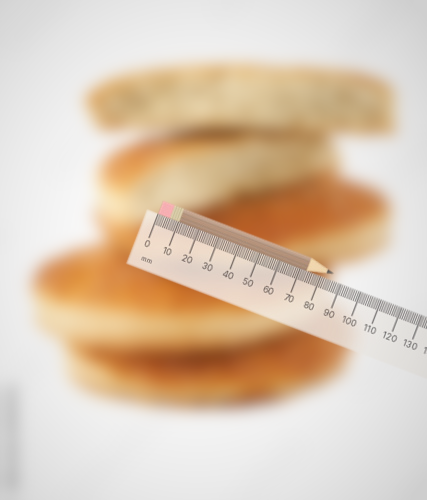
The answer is 85 mm
